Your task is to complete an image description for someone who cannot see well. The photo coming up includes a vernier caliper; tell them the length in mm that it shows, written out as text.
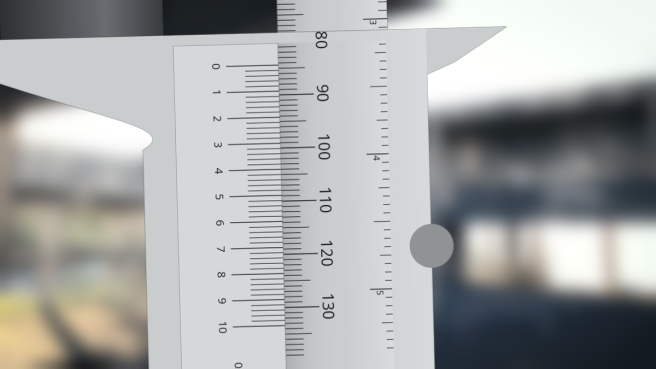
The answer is 84.4 mm
